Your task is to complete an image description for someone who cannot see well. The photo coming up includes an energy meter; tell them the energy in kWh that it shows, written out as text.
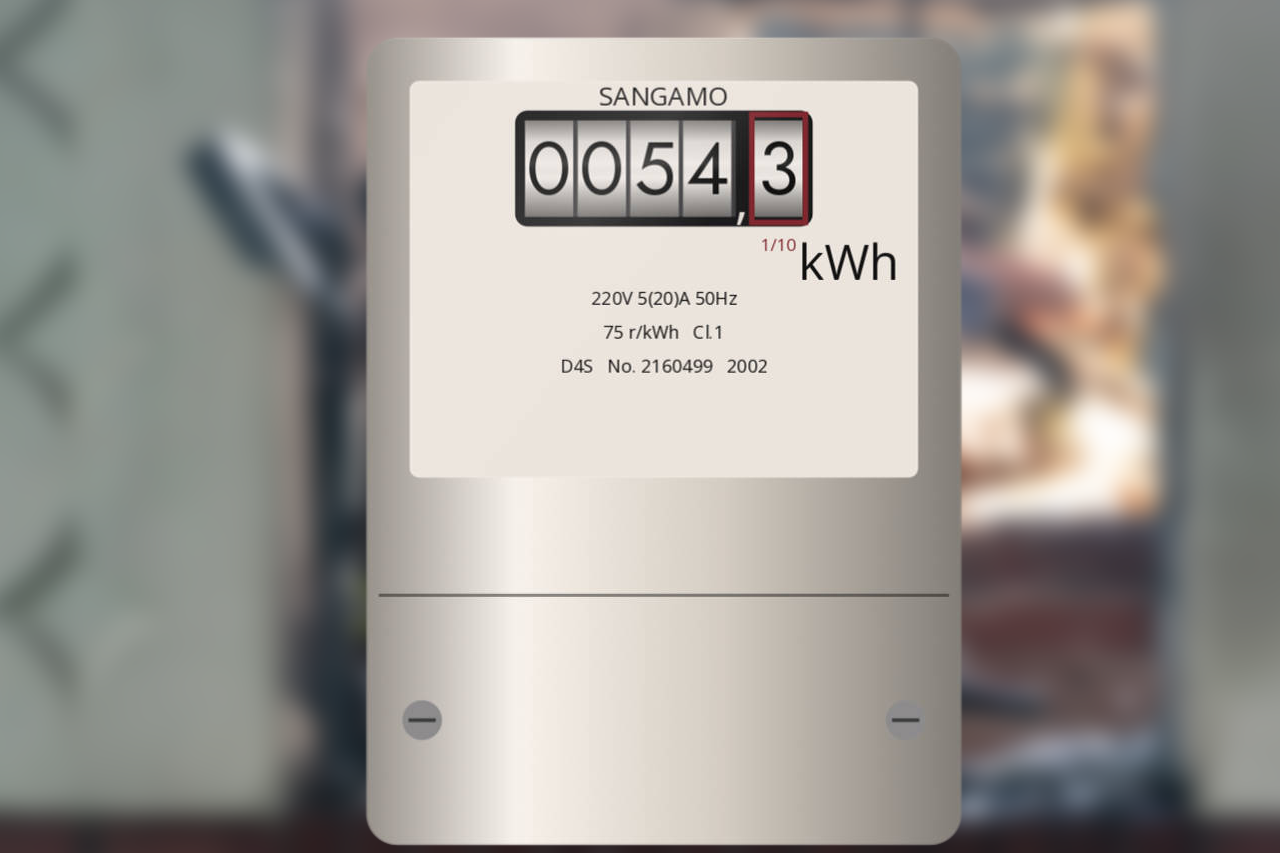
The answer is 54.3 kWh
